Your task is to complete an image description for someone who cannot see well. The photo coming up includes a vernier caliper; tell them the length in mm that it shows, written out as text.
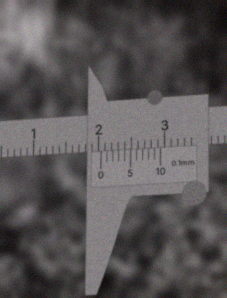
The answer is 20.4 mm
